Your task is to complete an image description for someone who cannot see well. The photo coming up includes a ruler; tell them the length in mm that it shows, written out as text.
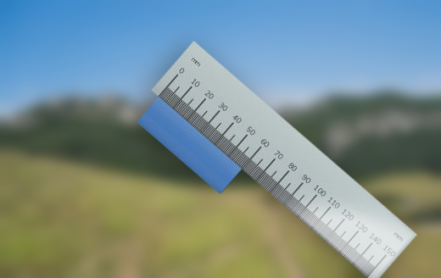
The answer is 60 mm
